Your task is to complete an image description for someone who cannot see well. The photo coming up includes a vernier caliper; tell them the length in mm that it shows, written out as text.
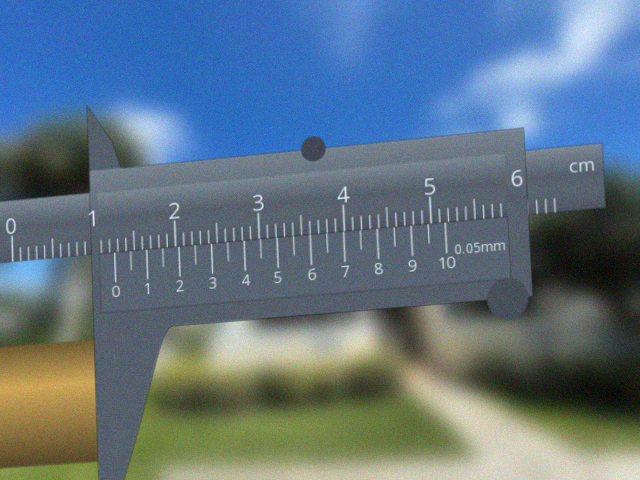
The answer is 12.6 mm
